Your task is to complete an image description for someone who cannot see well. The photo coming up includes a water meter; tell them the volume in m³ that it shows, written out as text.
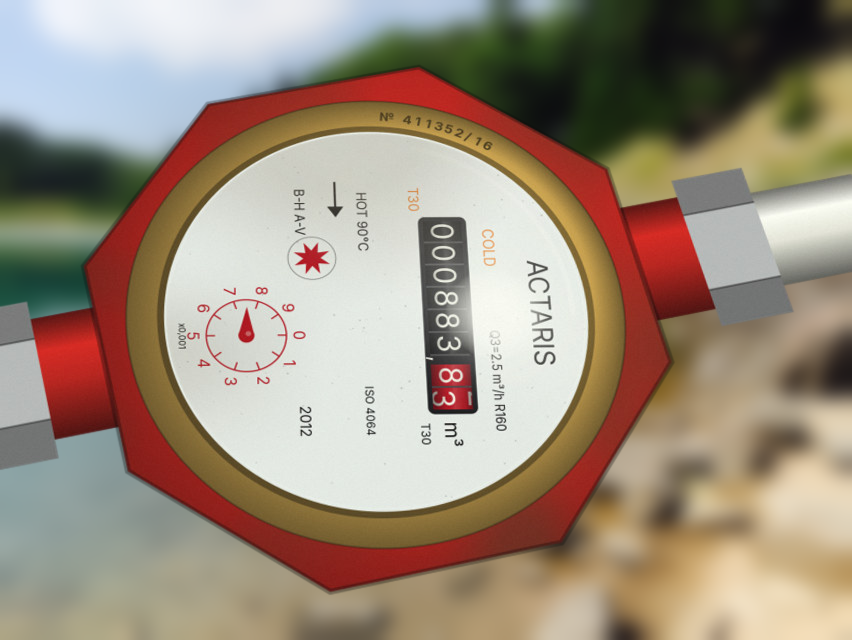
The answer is 883.827 m³
